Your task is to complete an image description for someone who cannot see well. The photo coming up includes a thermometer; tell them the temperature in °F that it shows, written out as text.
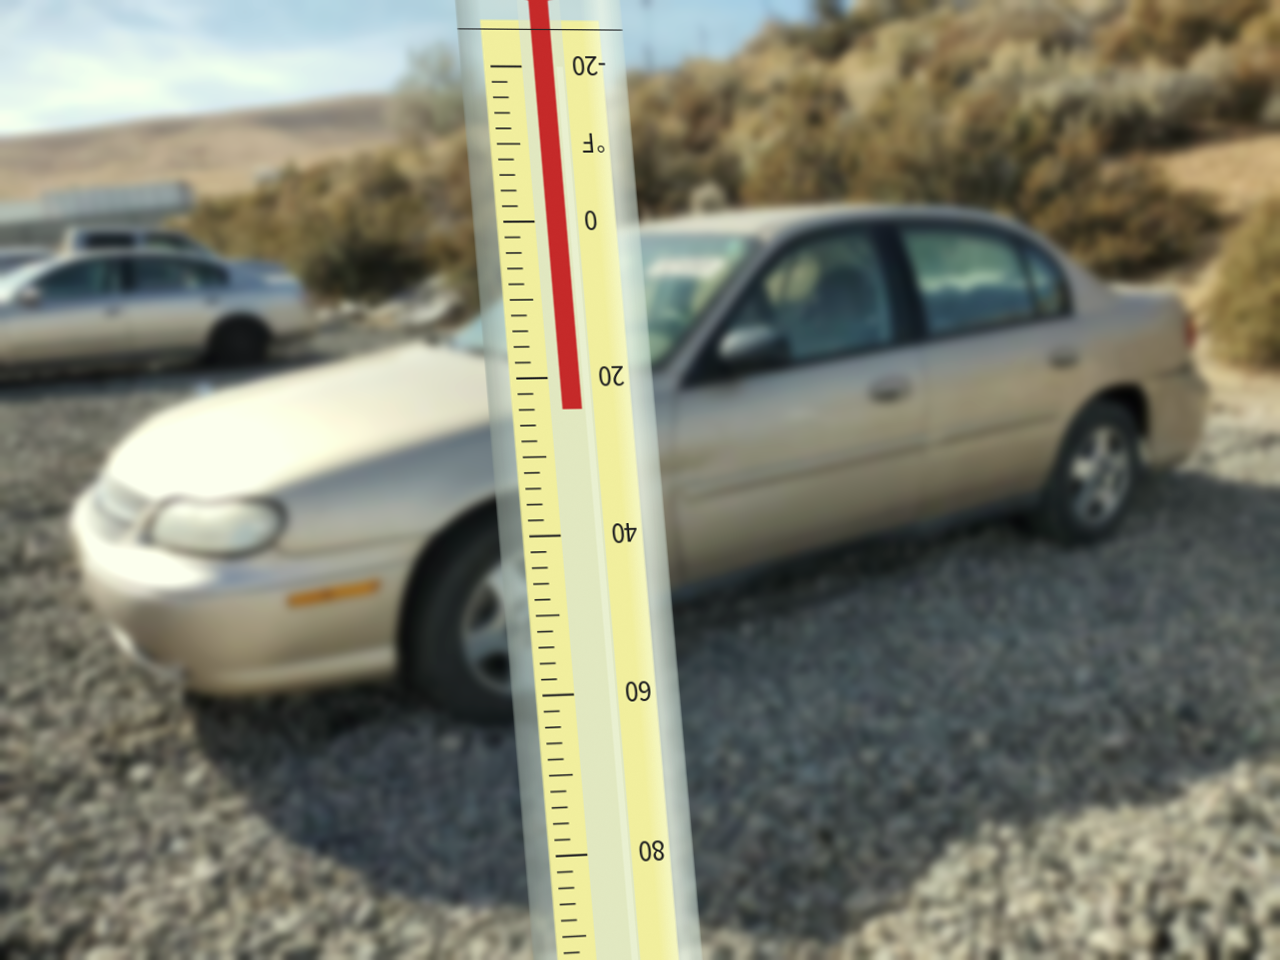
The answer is 24 °F
